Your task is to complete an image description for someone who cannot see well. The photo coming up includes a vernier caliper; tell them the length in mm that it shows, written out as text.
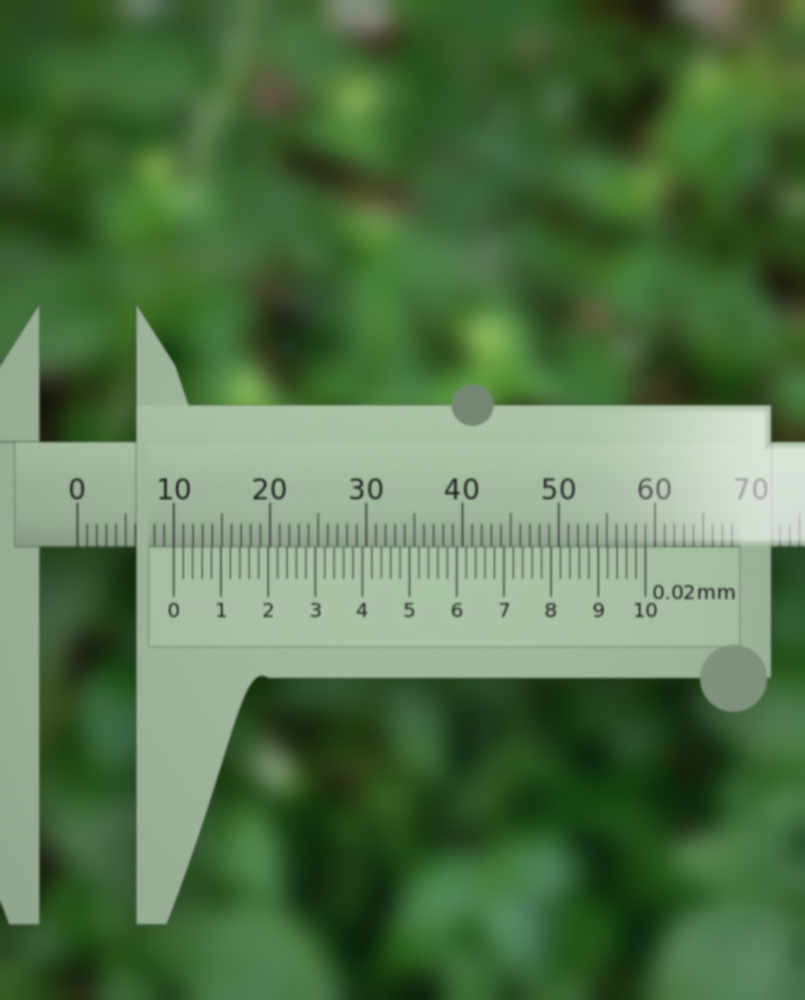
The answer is 10.0 mm
